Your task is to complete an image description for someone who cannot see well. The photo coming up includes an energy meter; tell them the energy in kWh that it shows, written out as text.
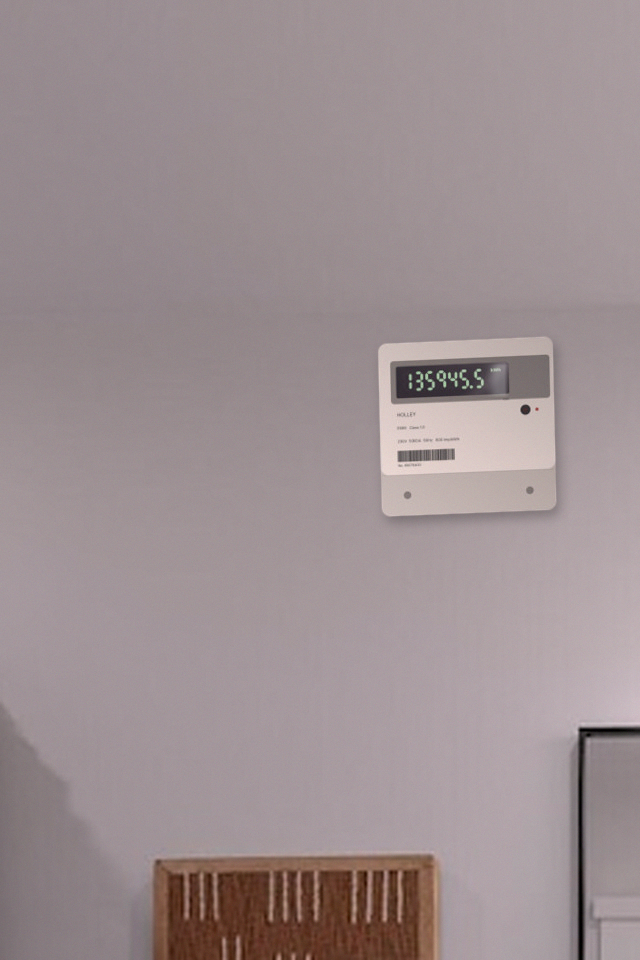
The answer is 135945.5 kWh
